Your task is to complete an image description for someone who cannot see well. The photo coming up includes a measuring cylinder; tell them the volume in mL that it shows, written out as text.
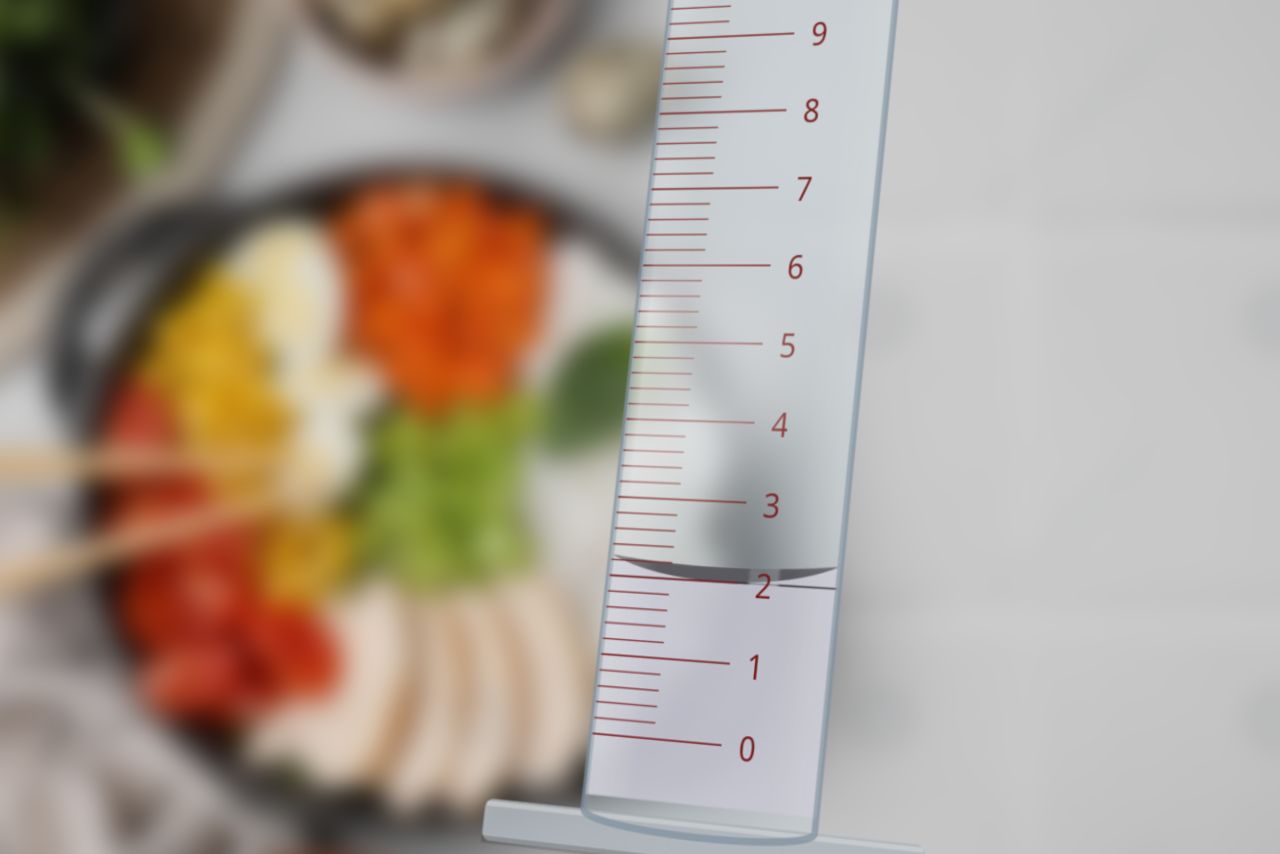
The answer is 2 mL
